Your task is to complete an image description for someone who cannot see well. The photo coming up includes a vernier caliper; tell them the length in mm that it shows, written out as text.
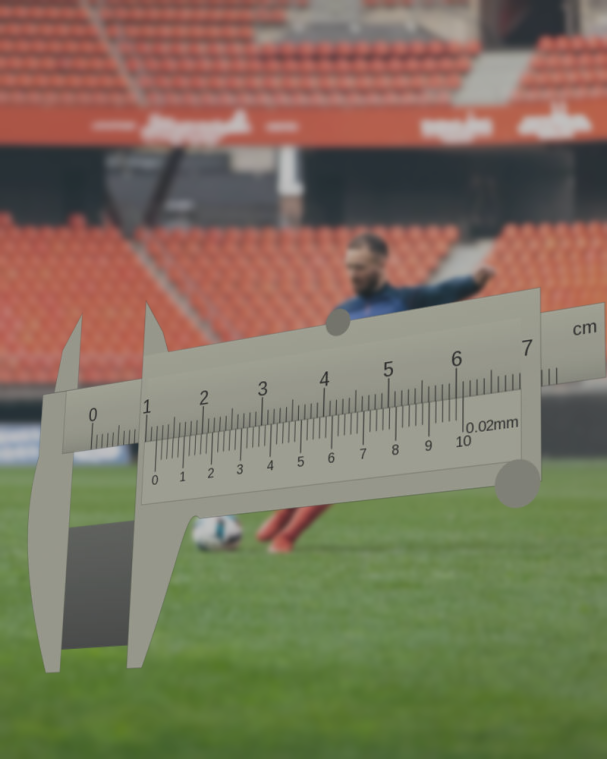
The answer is 12.0 mm
